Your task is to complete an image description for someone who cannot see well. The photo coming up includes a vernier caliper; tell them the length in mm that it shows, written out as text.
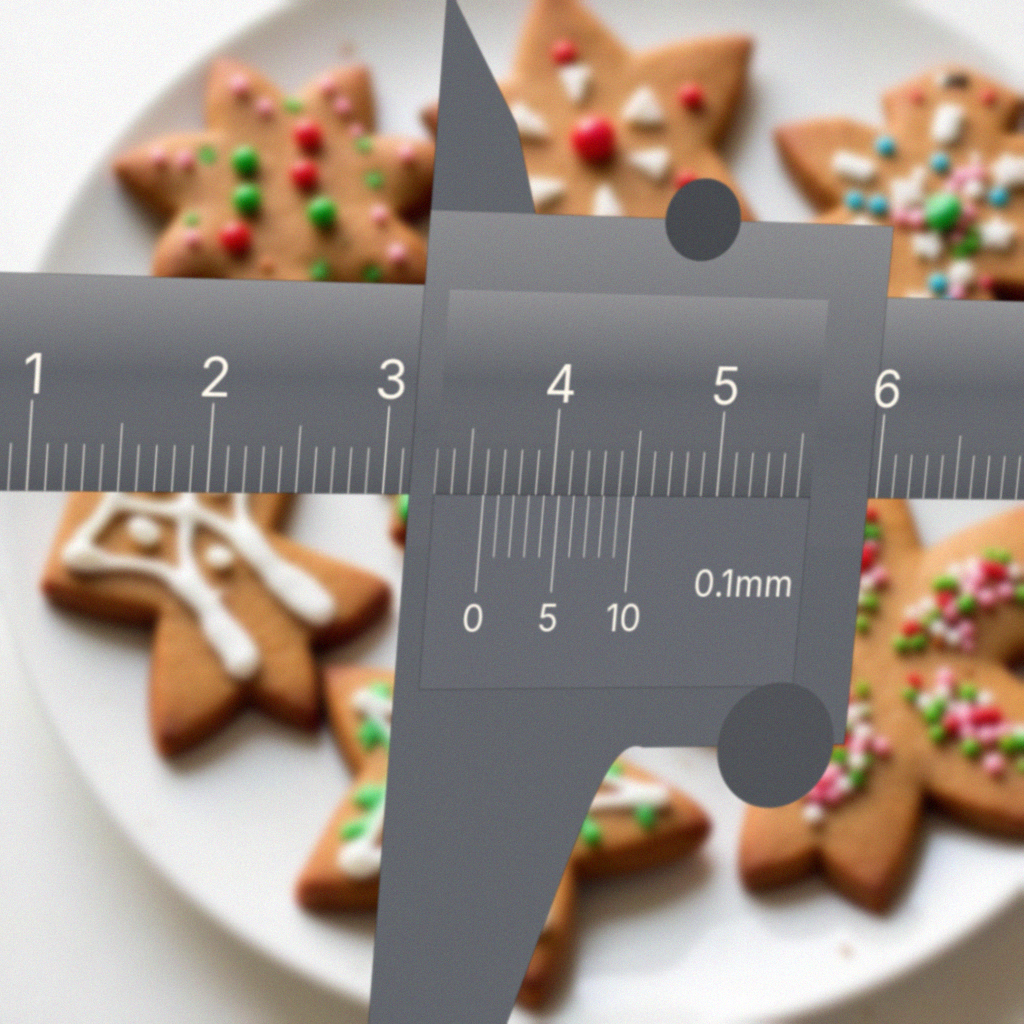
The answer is 35.9 mm
